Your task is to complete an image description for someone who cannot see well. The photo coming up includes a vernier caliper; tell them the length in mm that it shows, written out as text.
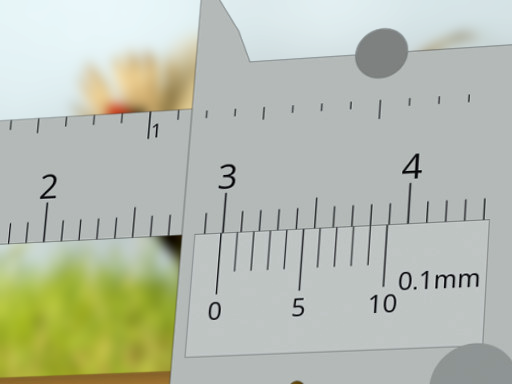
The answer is 29.9 mm
